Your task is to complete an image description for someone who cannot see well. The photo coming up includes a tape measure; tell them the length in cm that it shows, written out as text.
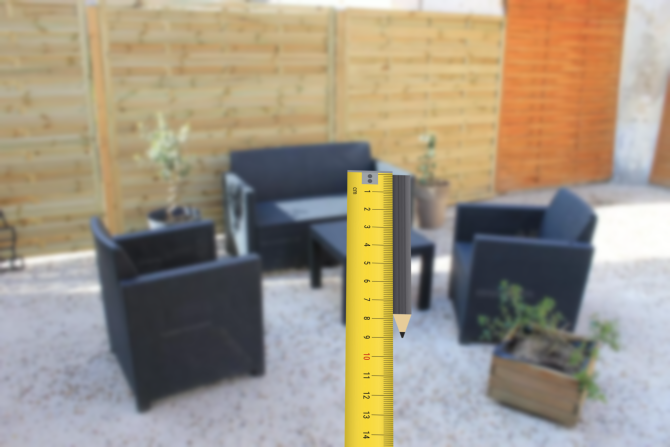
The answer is 9 cm
